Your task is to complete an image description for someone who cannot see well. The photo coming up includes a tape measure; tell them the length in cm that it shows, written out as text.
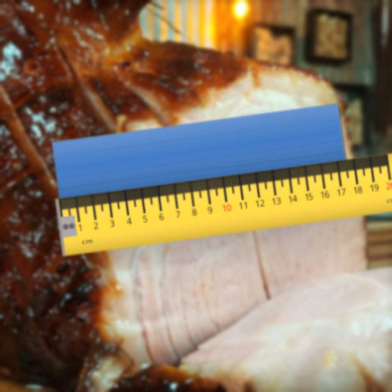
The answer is 17.5 cm
